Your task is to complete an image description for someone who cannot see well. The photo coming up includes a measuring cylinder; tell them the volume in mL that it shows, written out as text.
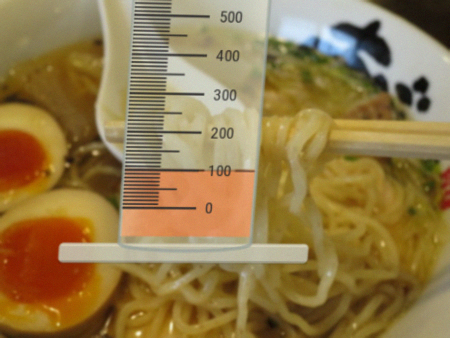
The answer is 100 mL
